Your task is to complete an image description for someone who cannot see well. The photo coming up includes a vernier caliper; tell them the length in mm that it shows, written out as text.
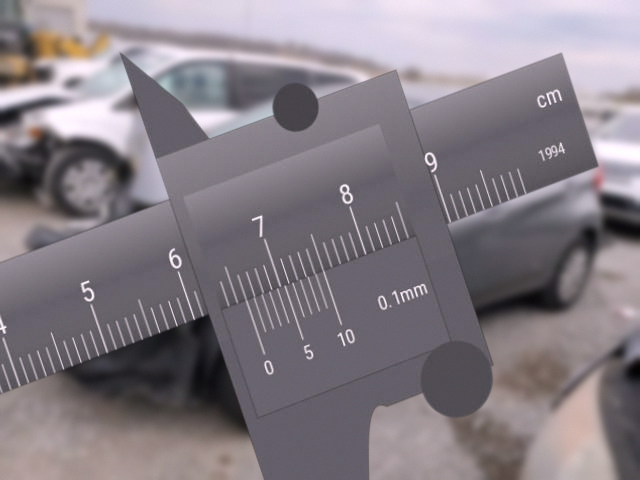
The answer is 66.0 mm
